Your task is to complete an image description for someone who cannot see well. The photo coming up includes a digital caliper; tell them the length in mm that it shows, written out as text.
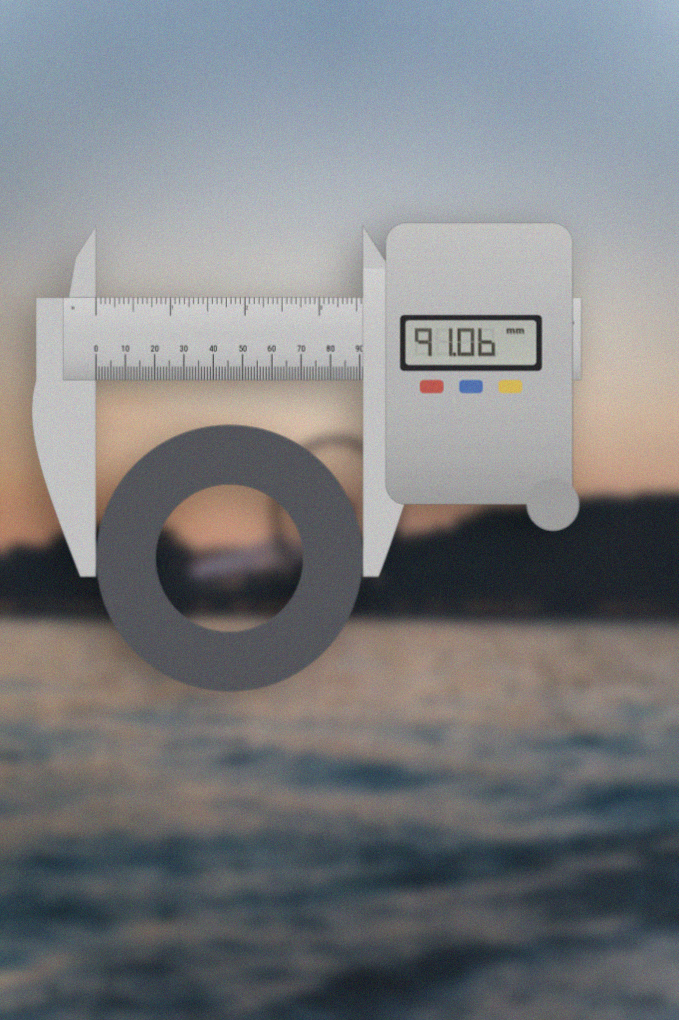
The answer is 91.06 mm
